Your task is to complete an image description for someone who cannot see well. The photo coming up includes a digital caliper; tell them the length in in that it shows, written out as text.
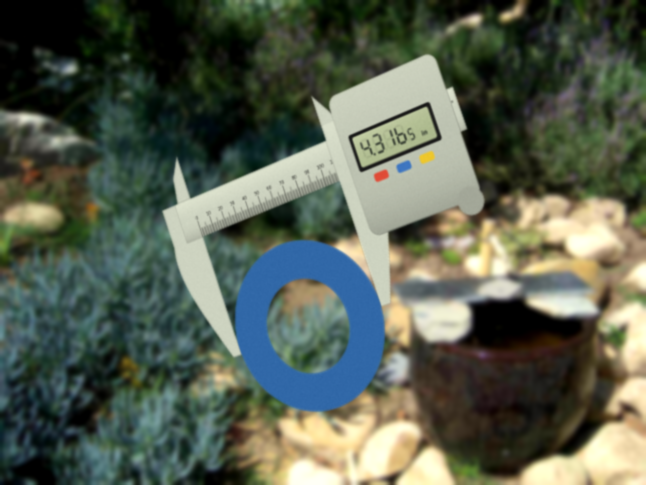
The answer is 4.3165 in
